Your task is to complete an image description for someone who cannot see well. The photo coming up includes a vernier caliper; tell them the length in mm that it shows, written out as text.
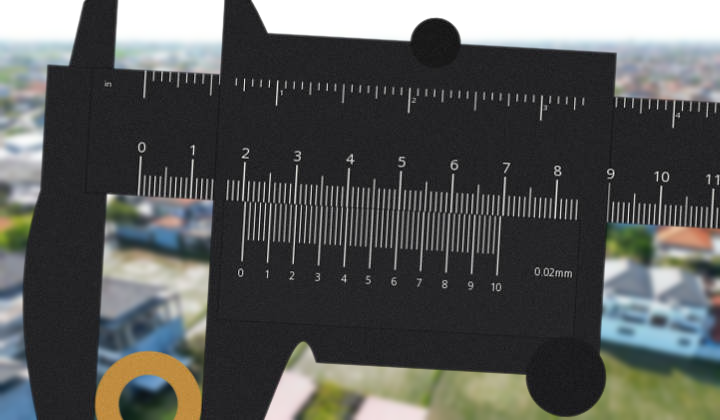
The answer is 20.5 mm
